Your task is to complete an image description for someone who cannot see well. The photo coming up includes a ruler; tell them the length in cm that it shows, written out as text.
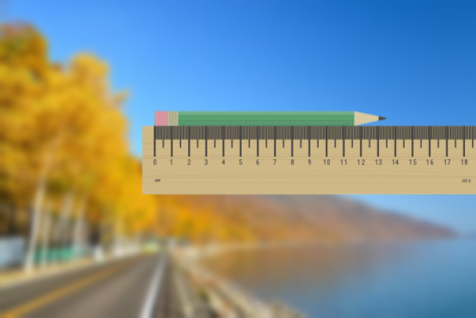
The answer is 13.5 cm
